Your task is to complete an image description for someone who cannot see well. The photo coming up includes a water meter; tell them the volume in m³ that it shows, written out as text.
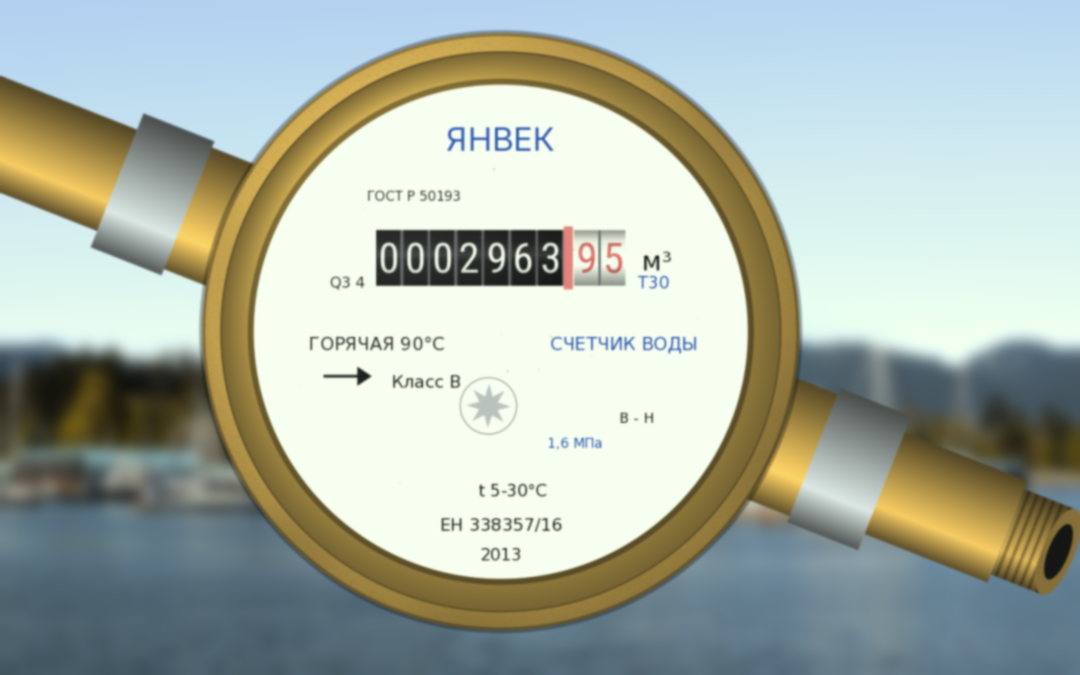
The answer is 2963.95 m³
